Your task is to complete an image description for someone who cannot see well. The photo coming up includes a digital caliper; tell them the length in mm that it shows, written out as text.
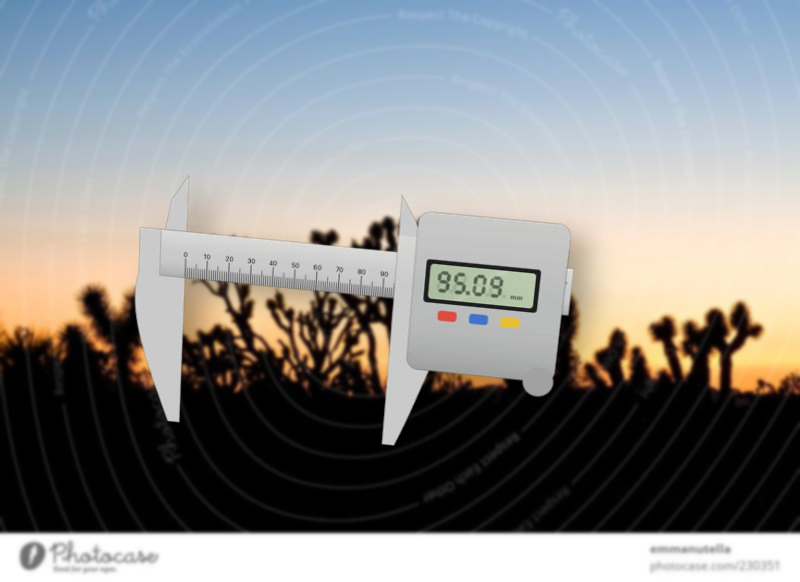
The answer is 95.09 mm
